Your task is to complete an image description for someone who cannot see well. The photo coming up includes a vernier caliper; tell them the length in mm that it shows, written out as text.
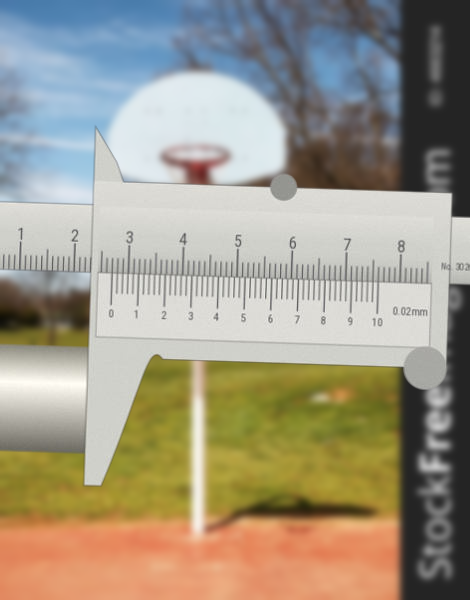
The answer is 27.0 mm
